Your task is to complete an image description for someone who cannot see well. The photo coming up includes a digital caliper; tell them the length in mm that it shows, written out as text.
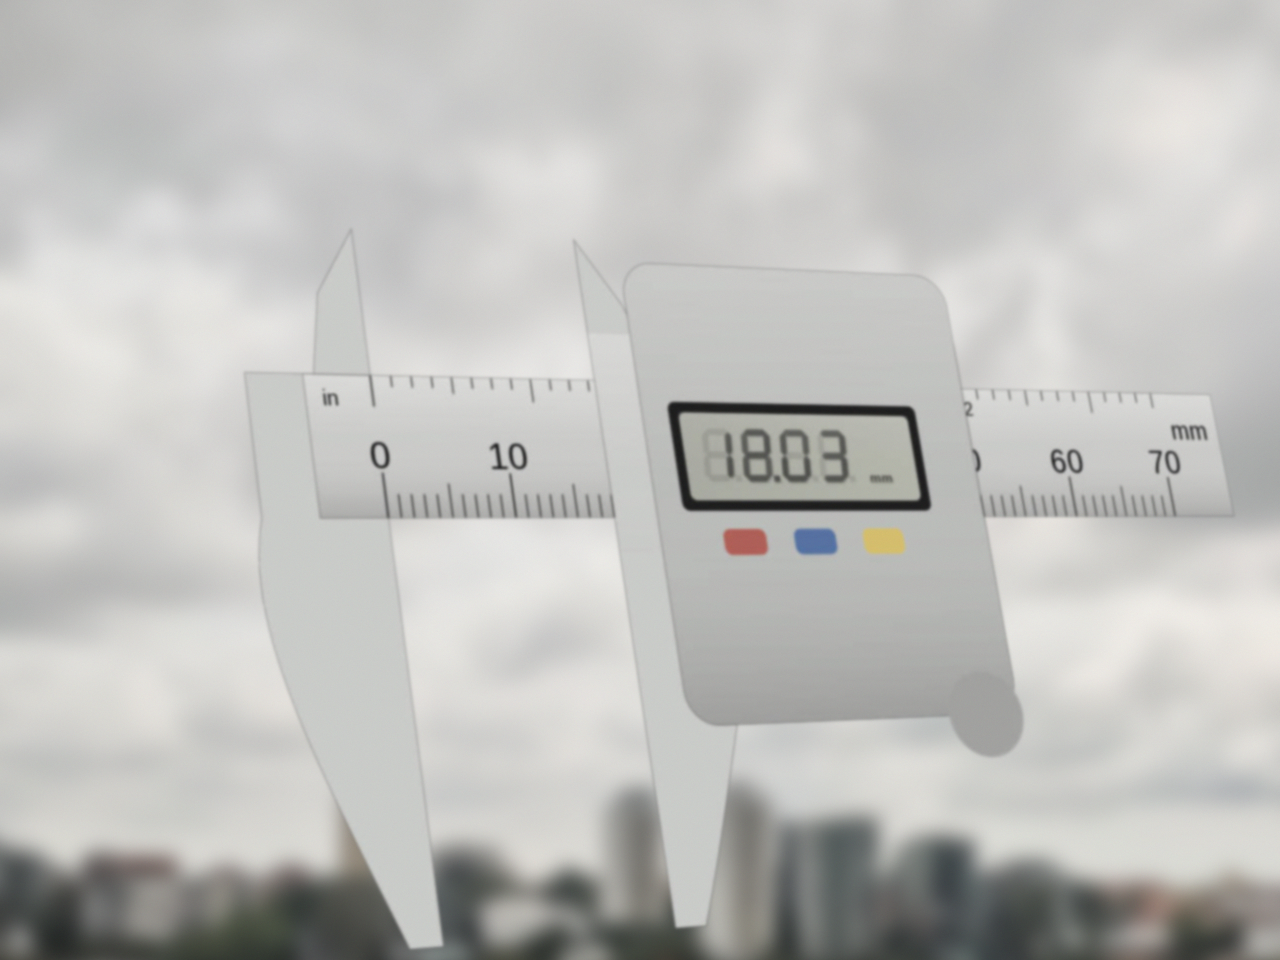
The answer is 18.03 mm
